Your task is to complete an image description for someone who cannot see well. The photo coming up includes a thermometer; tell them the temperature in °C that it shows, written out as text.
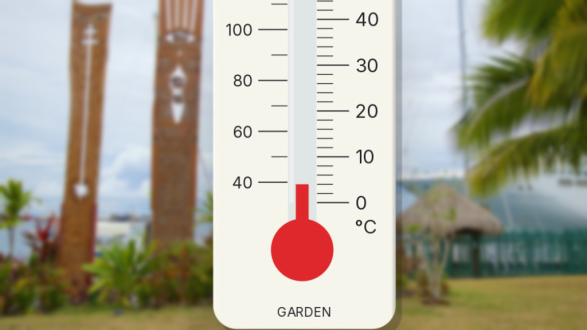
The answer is 4 °C
